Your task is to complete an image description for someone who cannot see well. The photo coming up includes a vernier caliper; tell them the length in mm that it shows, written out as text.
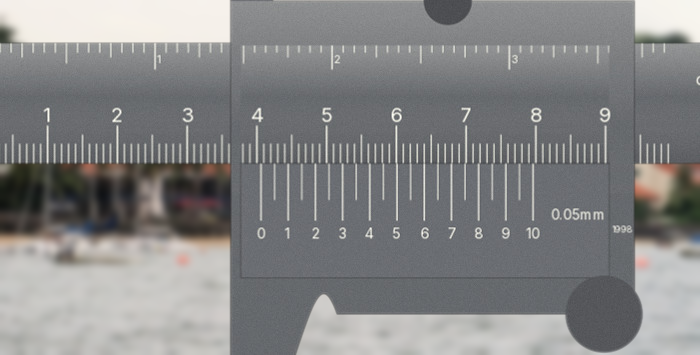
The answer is 40.6 mm
